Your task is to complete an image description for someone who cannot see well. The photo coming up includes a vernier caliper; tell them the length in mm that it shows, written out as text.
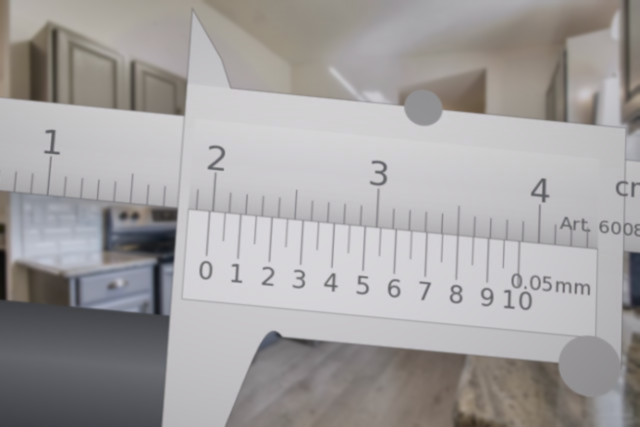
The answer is 19.8 mm
